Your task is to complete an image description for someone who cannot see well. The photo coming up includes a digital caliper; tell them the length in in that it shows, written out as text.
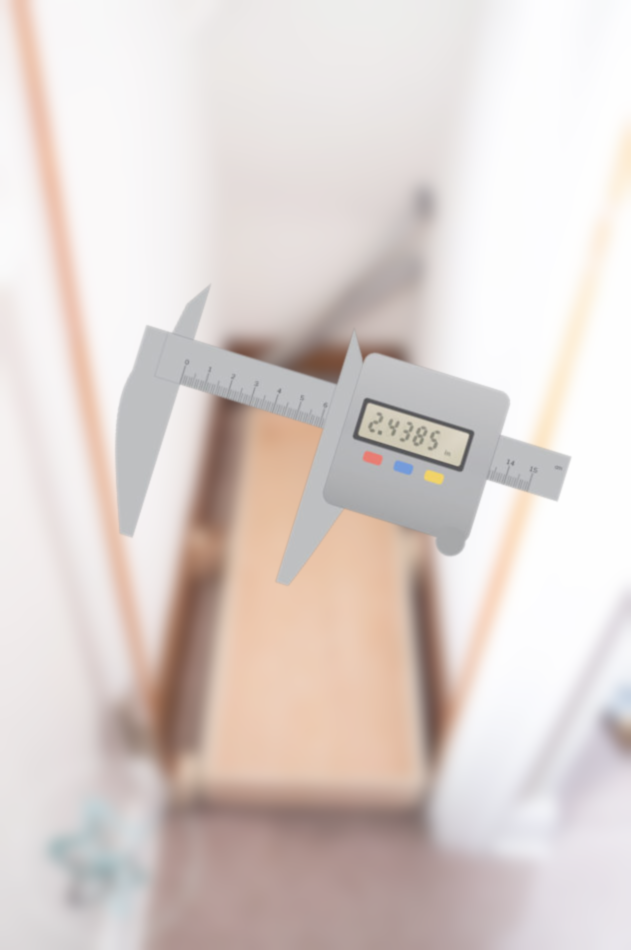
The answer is 2.4385 in
